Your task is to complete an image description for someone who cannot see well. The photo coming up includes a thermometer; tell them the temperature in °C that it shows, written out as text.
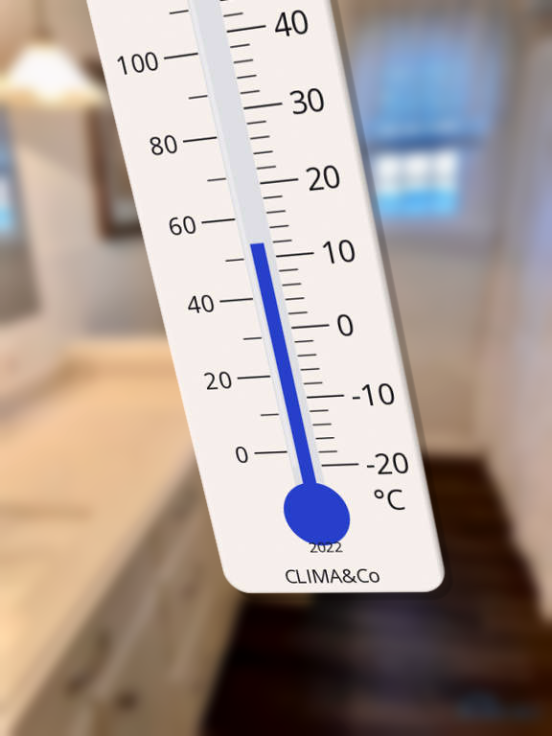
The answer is 12 °C
